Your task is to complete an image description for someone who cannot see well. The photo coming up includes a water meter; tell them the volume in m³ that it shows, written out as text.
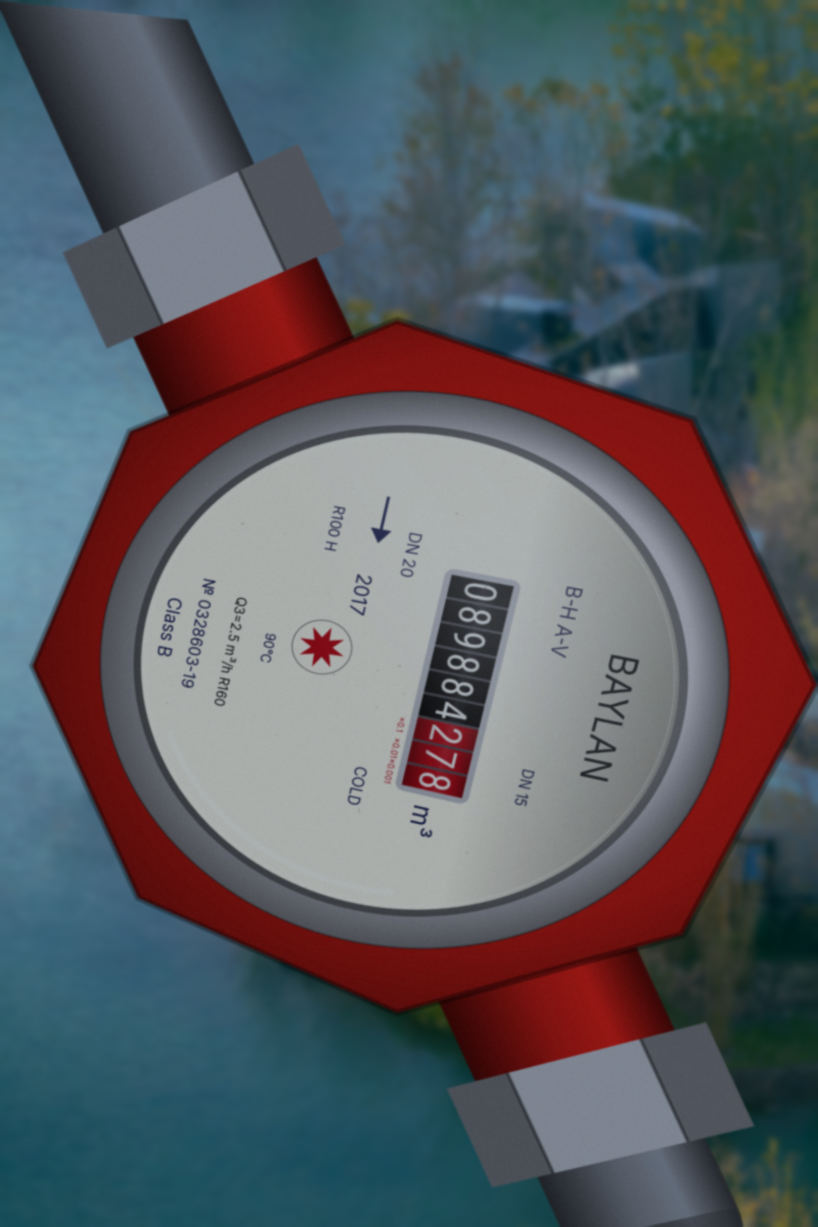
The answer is 89884.278 m³
